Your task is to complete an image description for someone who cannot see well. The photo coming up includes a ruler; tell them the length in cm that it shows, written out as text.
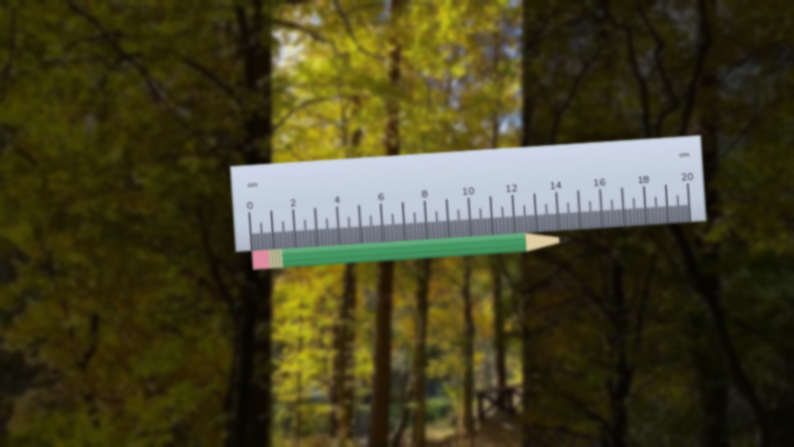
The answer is 14.5 cm
